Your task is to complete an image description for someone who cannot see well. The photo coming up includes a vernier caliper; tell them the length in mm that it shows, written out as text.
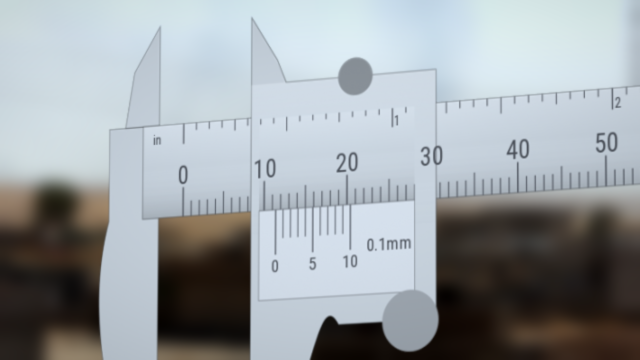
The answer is 11.4 mm
